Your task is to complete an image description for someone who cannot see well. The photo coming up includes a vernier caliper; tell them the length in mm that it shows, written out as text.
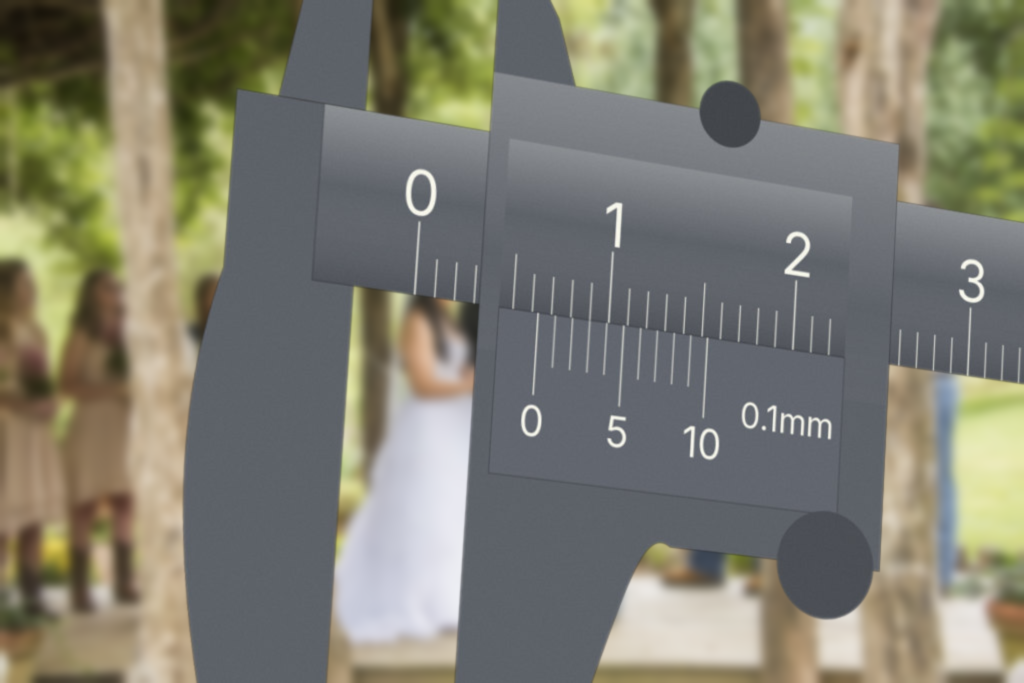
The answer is 6.3 mm
